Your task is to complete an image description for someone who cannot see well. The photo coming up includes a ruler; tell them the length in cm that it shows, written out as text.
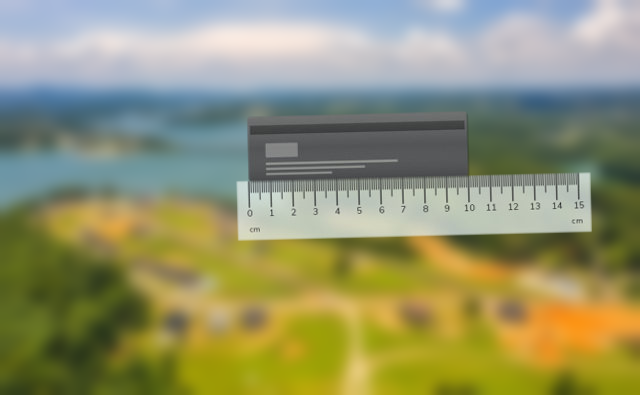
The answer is 10 cm
